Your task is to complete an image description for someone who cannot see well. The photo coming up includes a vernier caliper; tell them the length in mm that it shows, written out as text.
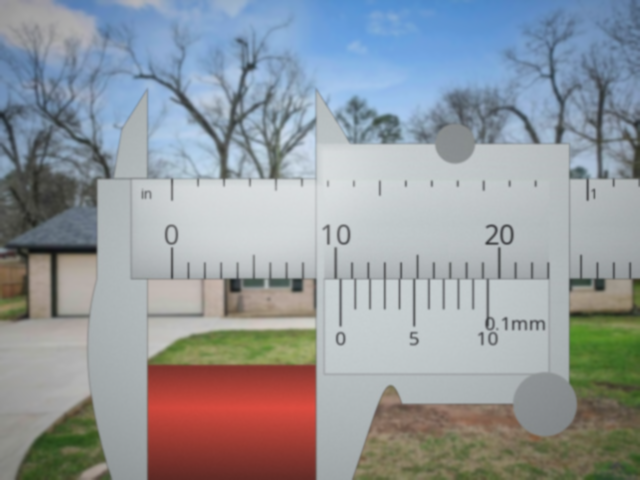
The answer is 10.3 mm
